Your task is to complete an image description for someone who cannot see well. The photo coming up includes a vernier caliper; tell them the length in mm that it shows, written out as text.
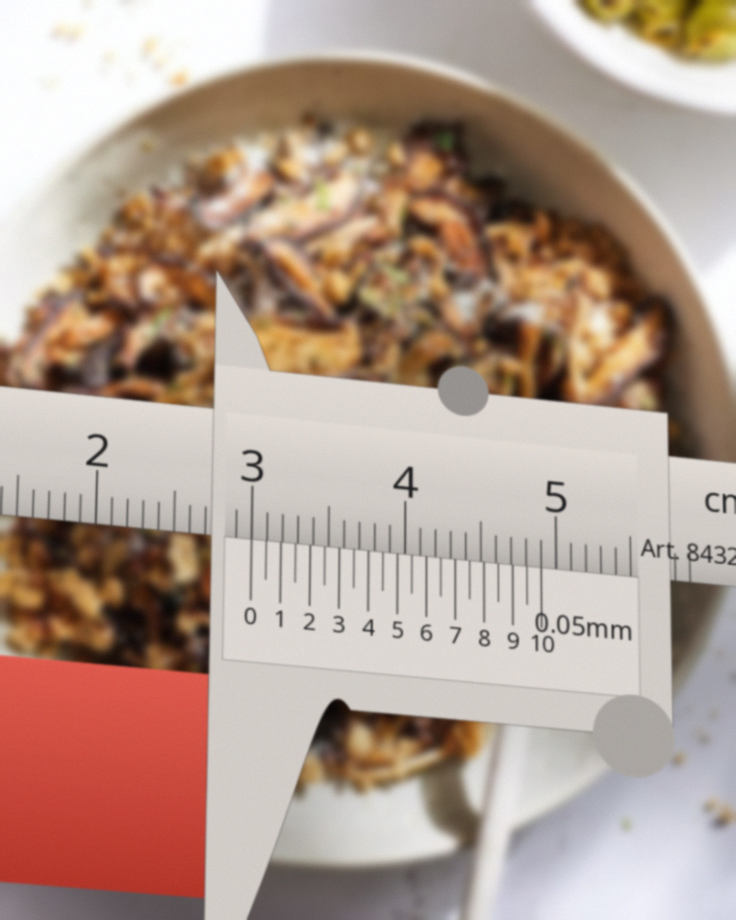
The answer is 30.0 mm
